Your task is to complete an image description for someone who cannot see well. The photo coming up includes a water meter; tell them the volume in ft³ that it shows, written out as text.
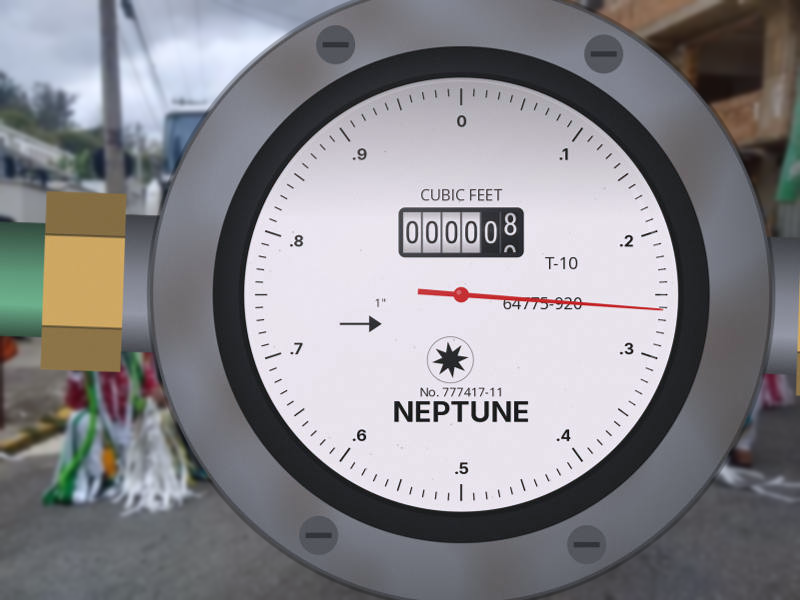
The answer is 8.26 ft³
